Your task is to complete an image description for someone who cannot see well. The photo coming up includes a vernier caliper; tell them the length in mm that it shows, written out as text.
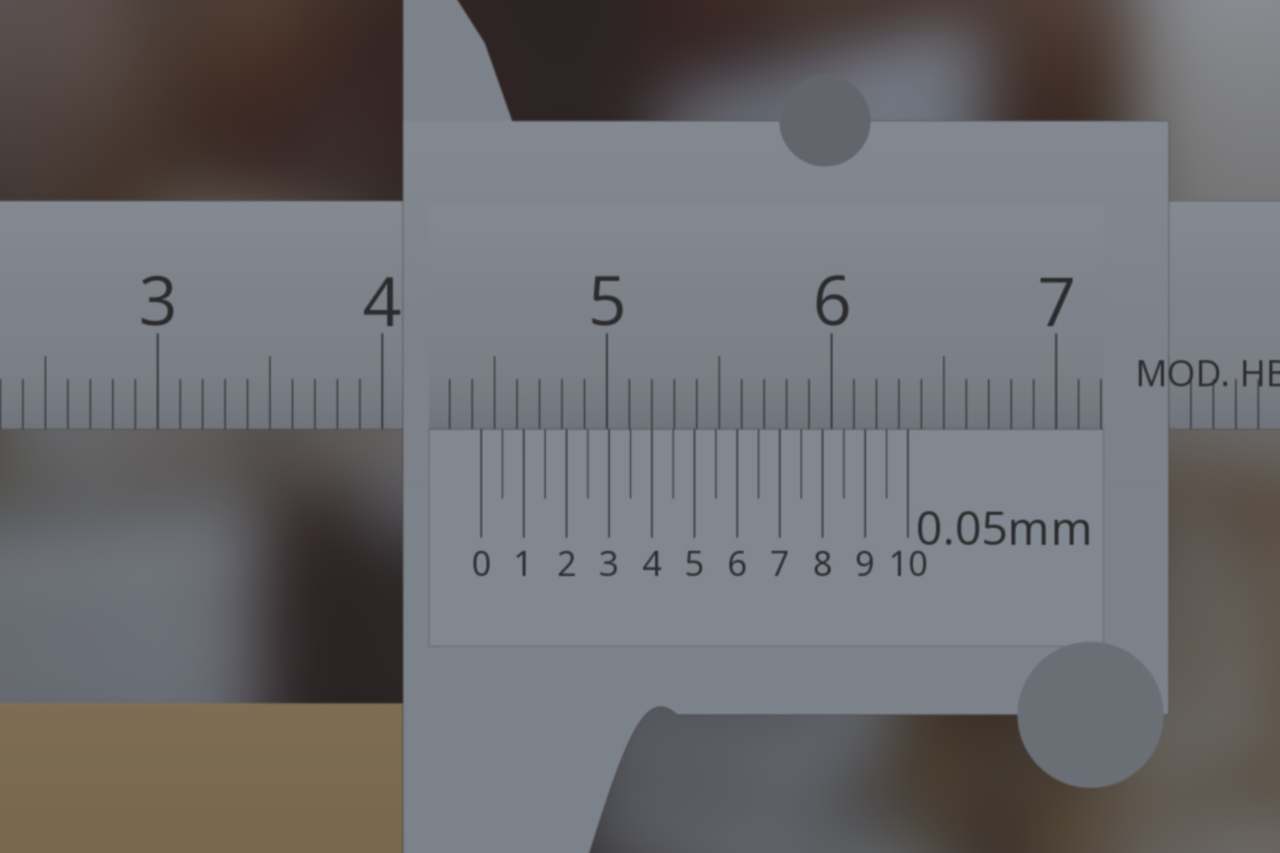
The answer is 44.4 mm
